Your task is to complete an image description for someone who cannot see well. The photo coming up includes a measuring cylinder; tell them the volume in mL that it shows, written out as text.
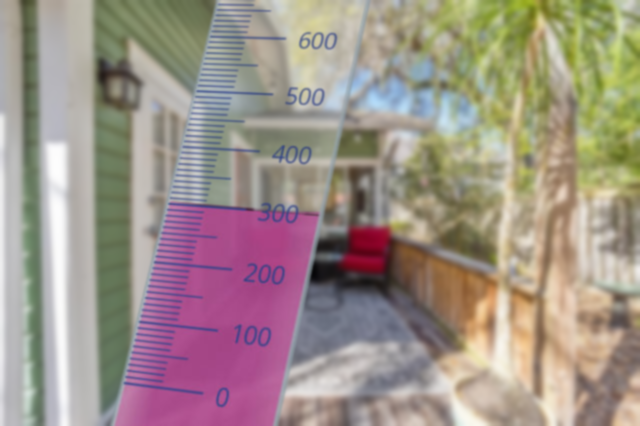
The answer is 300 mL
